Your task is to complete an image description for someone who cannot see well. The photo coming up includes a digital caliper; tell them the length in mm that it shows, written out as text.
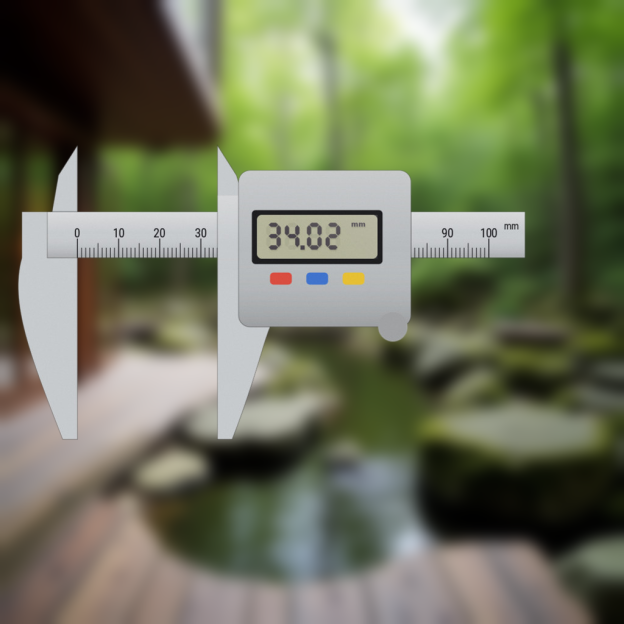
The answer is 34.02 mm
